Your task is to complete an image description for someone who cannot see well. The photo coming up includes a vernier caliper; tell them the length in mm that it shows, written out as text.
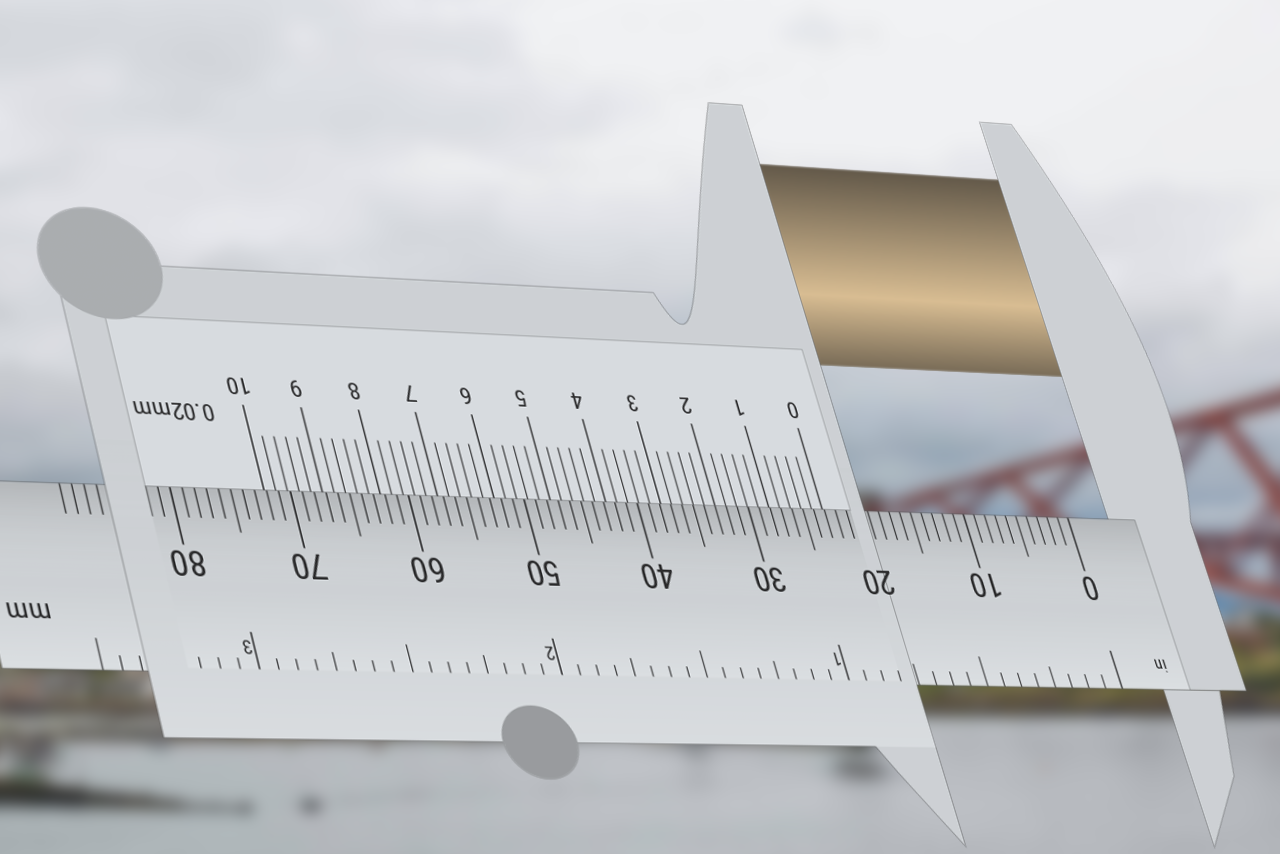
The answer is 23.2 mm
